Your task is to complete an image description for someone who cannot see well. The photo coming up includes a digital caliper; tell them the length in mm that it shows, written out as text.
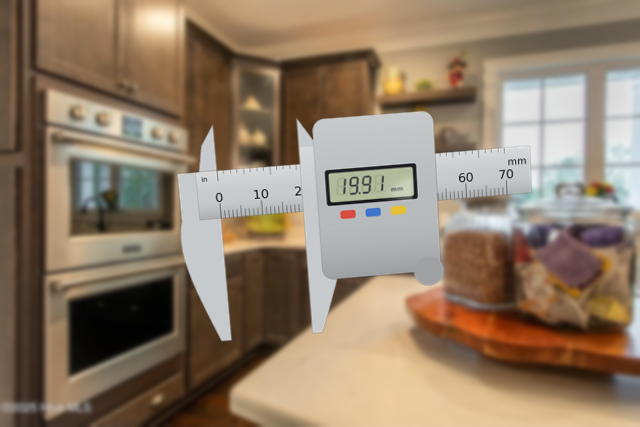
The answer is 19.91 mm
